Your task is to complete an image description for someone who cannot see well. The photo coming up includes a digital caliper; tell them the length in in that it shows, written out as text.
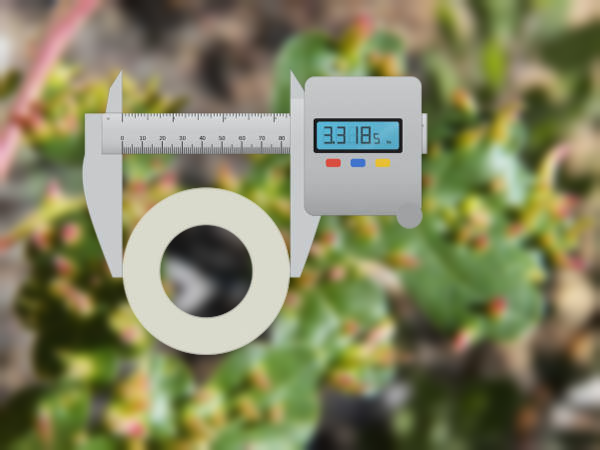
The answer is 3.3185 in
